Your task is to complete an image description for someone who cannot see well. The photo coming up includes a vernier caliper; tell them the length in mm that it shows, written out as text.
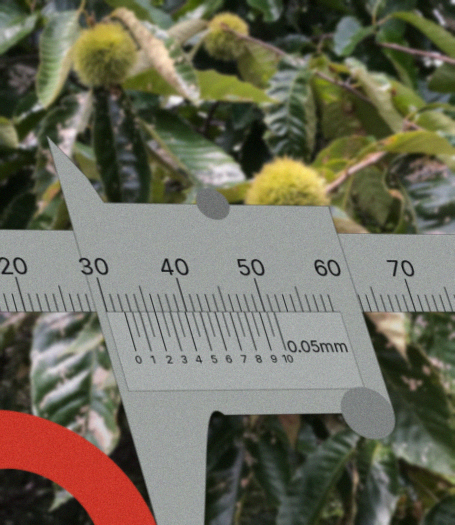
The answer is 32.2 mm
